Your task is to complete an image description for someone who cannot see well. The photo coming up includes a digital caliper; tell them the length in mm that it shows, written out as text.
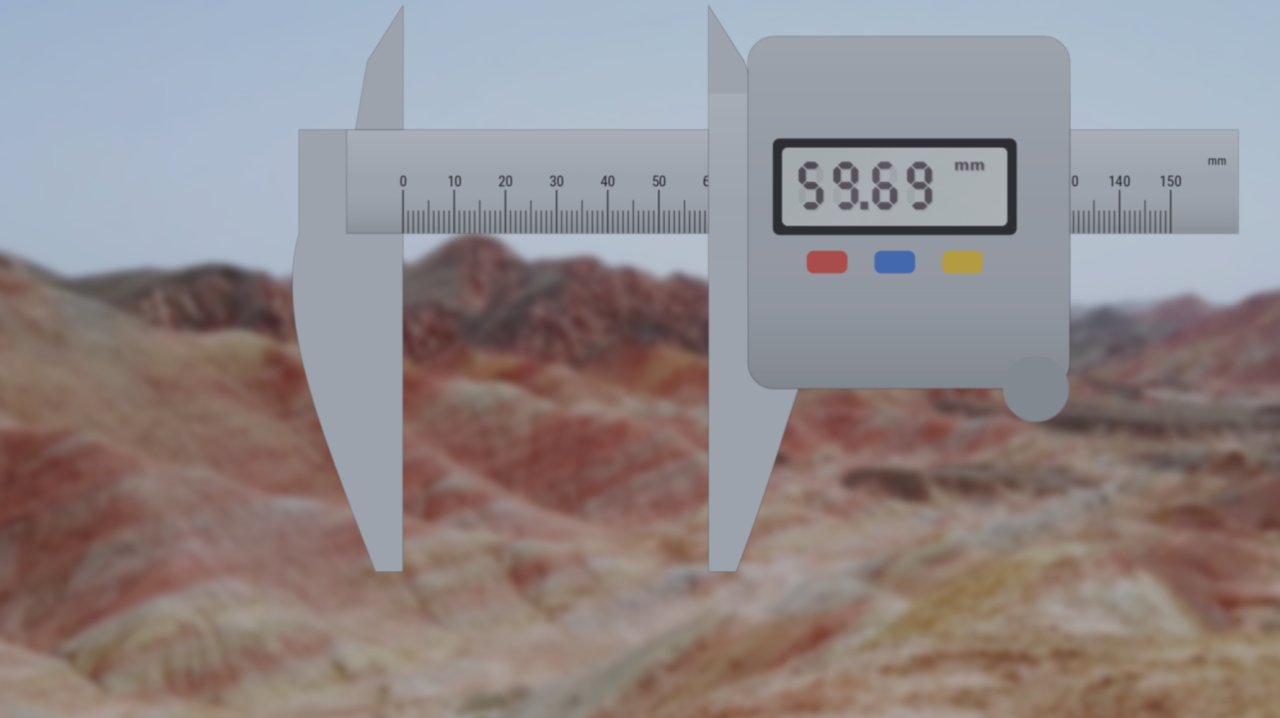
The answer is 59.69 mm
